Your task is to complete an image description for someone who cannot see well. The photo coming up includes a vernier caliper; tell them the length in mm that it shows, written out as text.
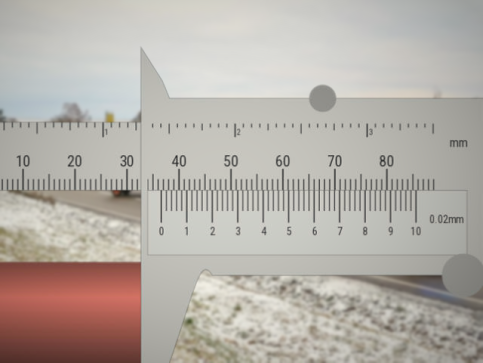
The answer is 36.6 mm
